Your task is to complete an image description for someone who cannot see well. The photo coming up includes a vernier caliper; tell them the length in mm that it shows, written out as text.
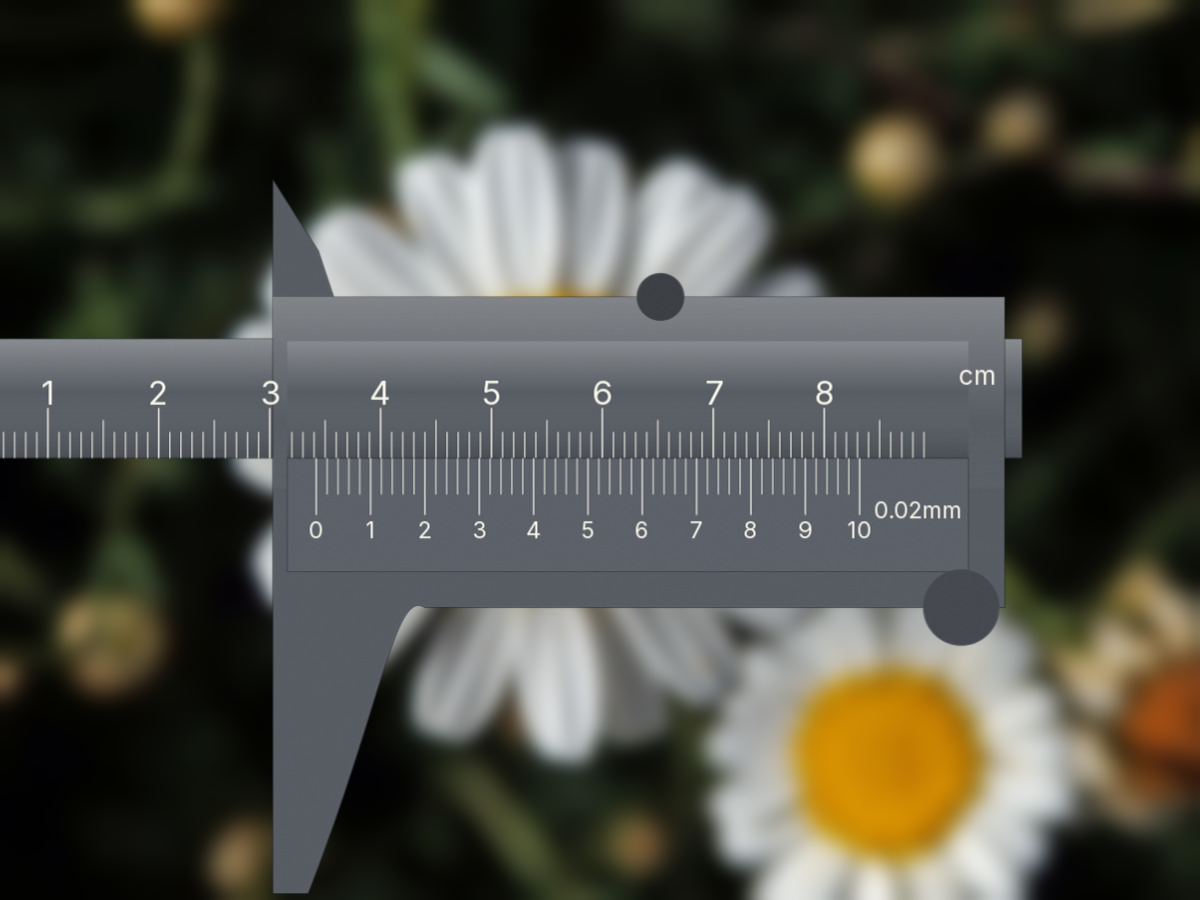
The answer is 34.2 mm
